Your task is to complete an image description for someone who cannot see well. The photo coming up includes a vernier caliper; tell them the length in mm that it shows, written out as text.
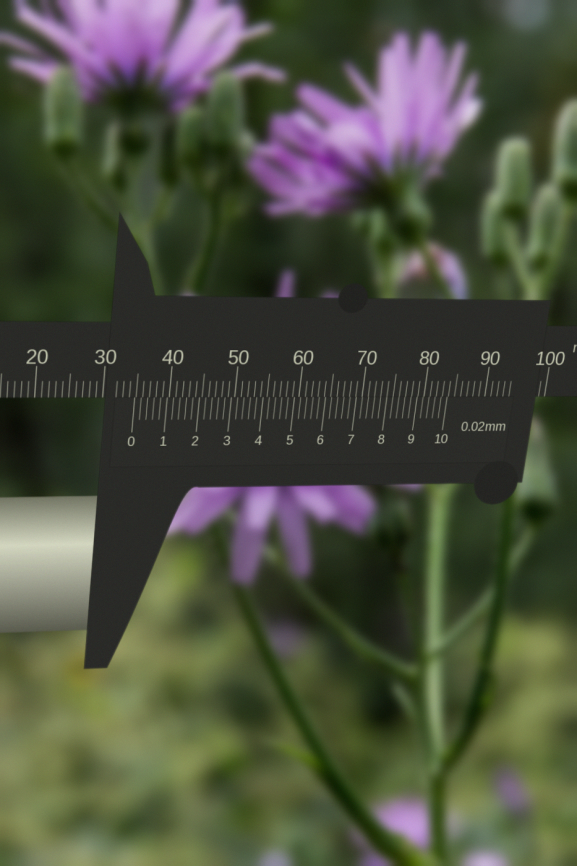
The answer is 34.8 mm
